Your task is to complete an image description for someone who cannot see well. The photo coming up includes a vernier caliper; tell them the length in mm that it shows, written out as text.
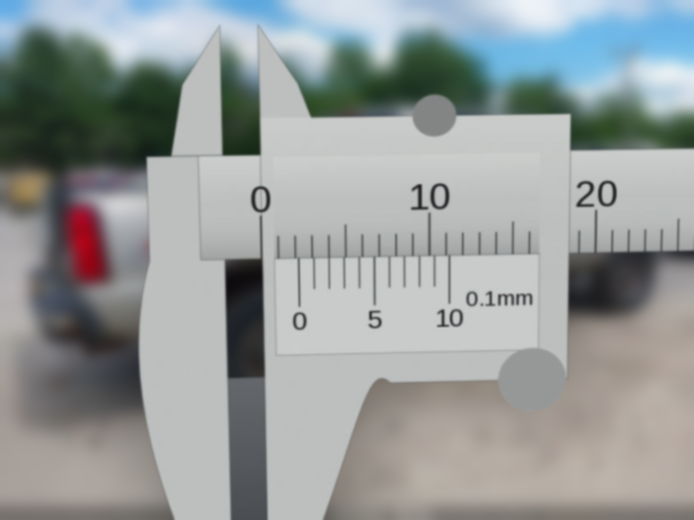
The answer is 2.2 mm
